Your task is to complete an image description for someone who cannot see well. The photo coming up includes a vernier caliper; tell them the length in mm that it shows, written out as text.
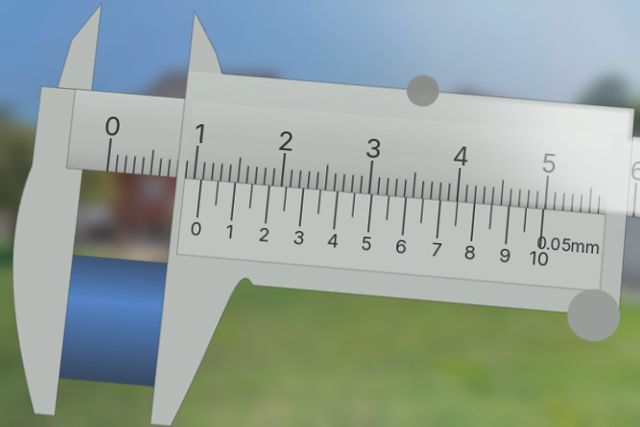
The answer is 10.8 mm
